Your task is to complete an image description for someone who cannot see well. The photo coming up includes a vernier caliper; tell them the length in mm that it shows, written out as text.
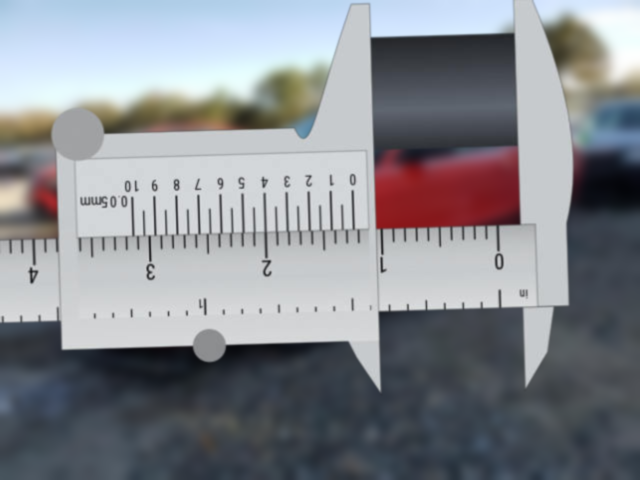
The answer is 12.4 mm
